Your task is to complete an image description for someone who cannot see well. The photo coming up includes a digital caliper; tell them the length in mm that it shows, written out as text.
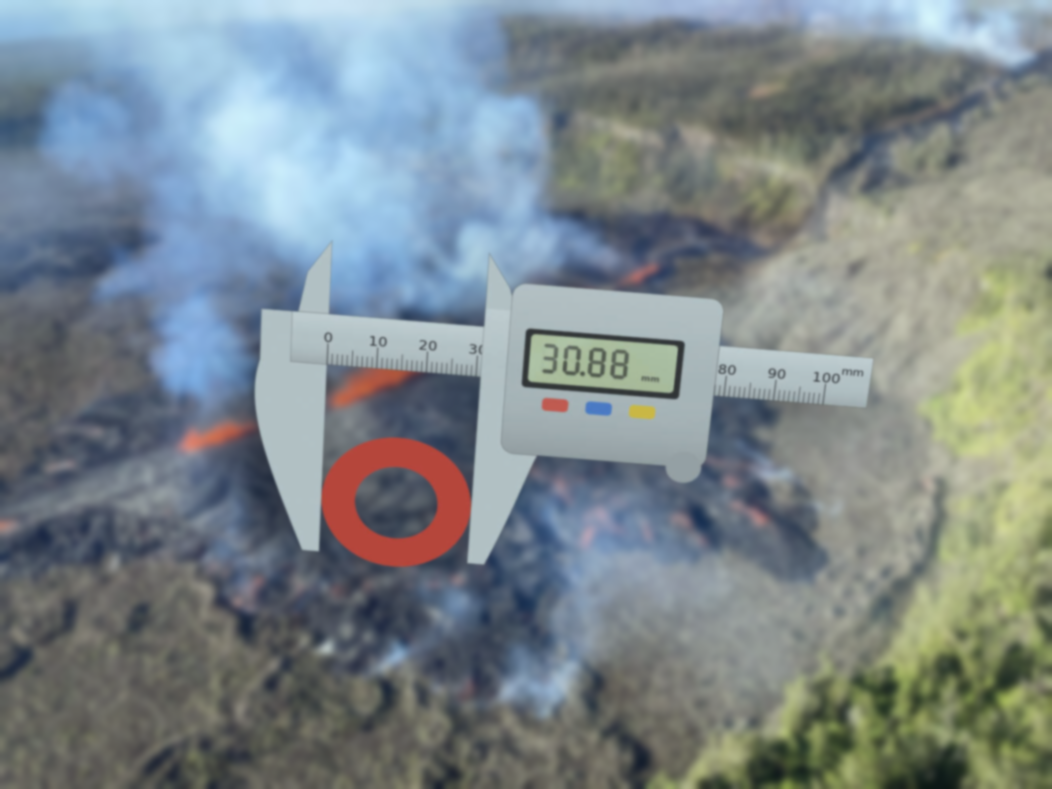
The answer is 30.88 mm
